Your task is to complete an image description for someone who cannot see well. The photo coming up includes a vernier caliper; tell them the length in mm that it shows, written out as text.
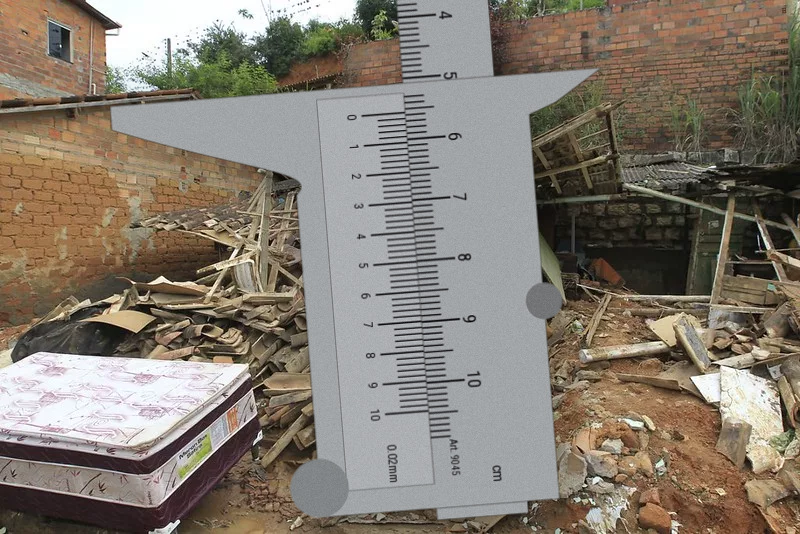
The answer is 55.6 mm
